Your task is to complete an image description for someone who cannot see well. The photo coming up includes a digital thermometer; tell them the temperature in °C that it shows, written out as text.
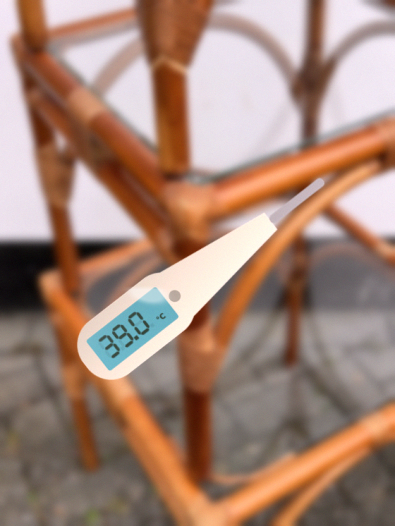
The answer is 39.0 °C
